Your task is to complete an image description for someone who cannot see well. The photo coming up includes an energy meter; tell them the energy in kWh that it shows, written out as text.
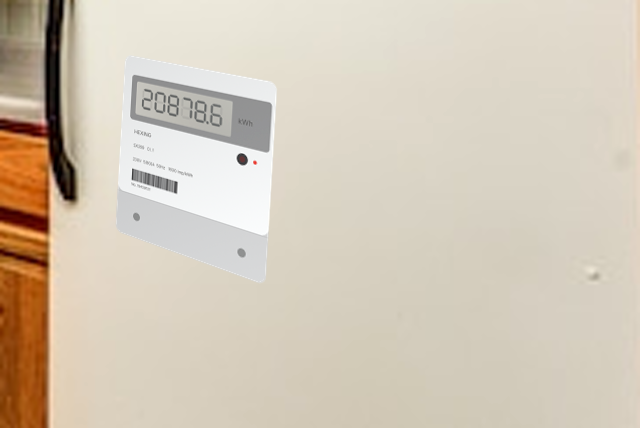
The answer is 20878.6 kWh
